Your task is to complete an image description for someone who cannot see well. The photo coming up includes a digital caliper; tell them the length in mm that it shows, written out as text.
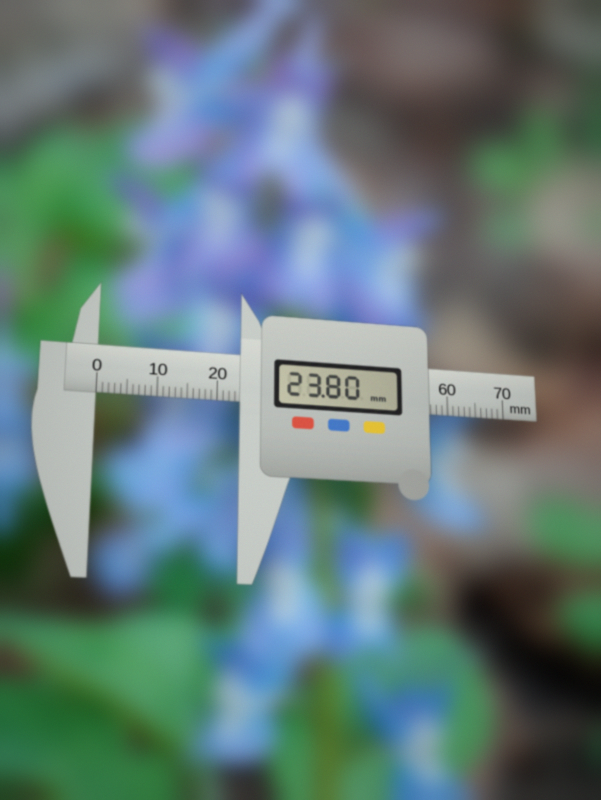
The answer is 23.80 mm
